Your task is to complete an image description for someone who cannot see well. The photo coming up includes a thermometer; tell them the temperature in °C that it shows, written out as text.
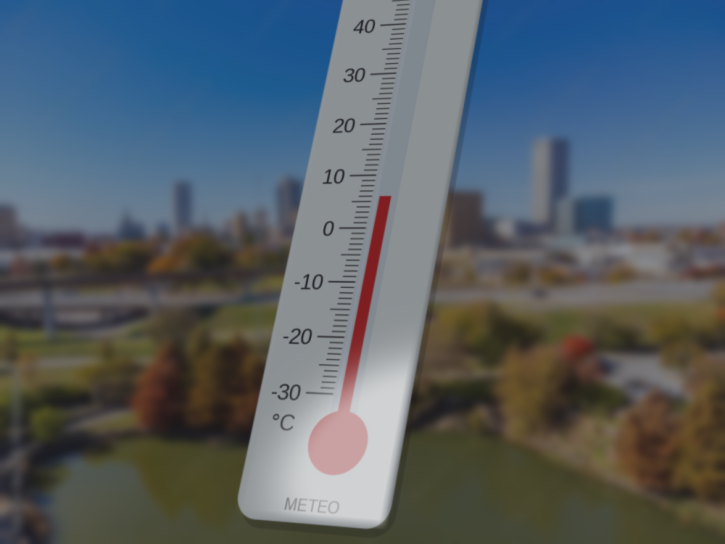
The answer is 6 °C
